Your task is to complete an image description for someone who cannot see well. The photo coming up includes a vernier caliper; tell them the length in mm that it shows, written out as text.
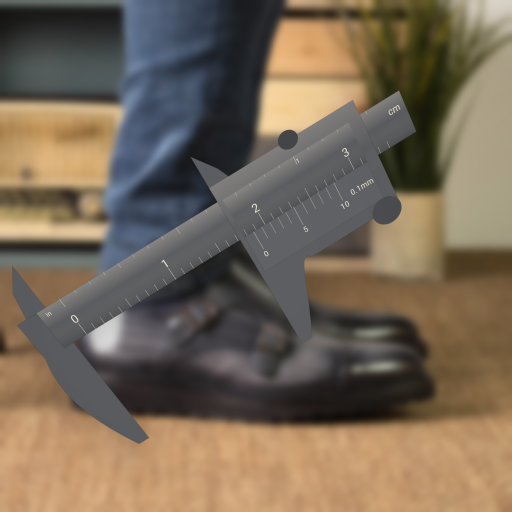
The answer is 18.7 mm
